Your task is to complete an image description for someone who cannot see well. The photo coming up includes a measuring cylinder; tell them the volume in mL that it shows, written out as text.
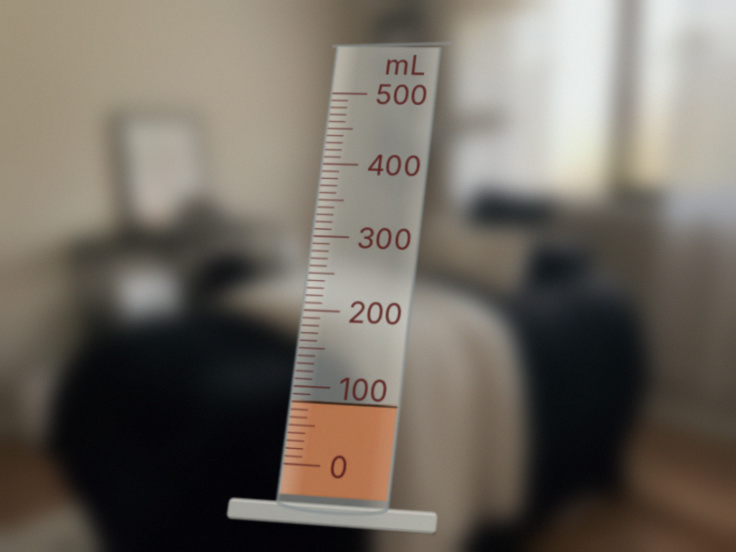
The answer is 80 mL
